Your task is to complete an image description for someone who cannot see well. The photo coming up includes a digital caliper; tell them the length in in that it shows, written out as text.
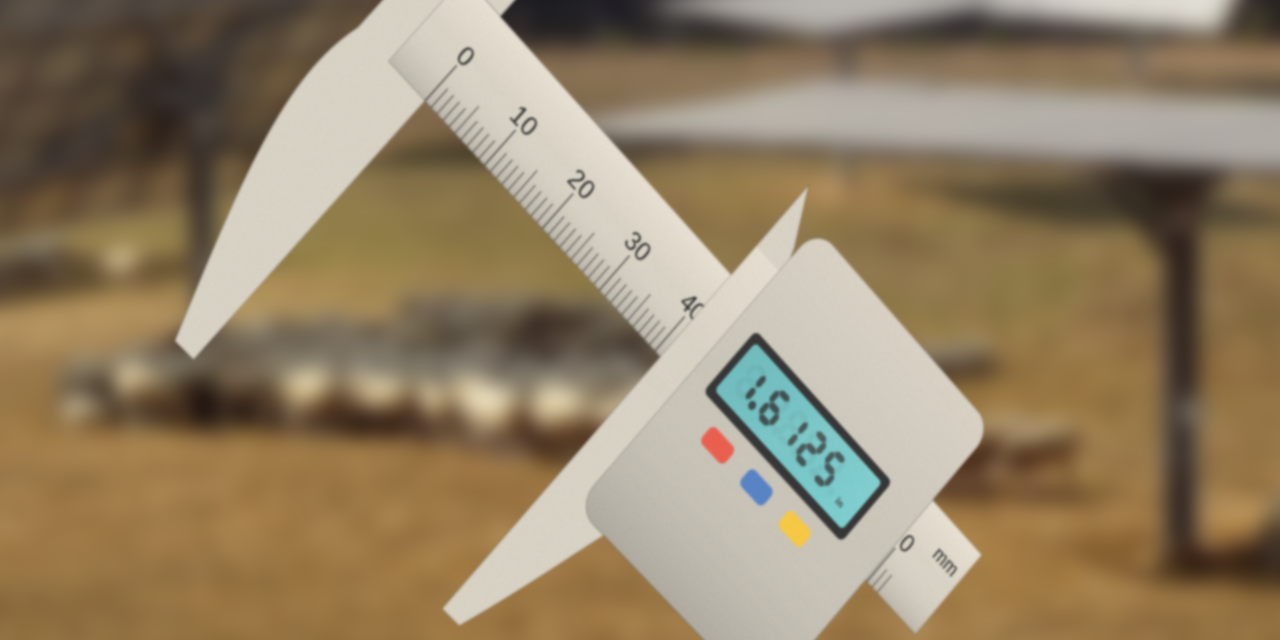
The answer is 1.6125 in
